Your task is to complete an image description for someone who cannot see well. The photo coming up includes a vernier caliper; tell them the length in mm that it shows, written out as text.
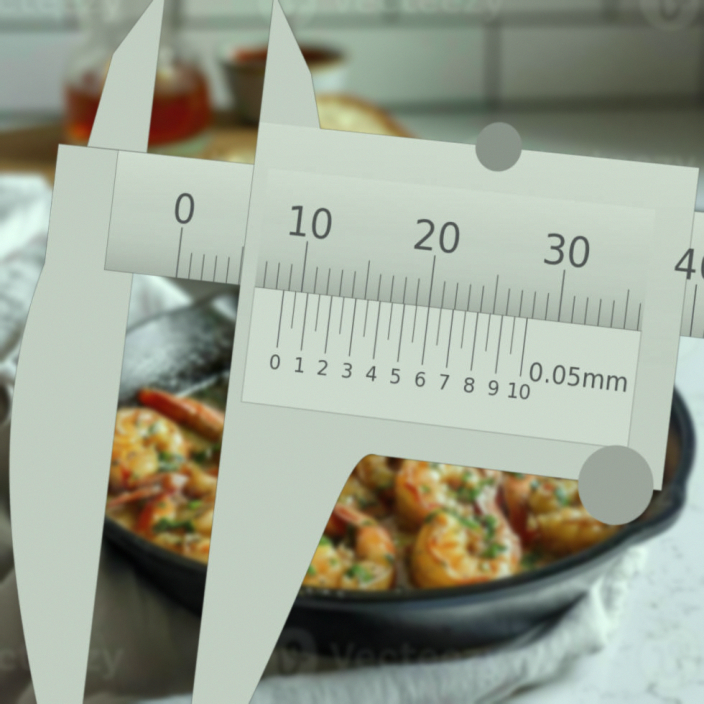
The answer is 8.6 mm
